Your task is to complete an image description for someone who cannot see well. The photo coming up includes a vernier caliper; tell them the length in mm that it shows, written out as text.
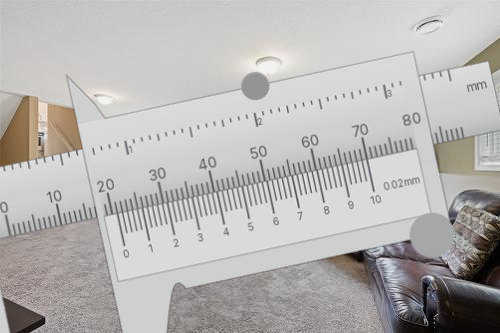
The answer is 21.0 mm
